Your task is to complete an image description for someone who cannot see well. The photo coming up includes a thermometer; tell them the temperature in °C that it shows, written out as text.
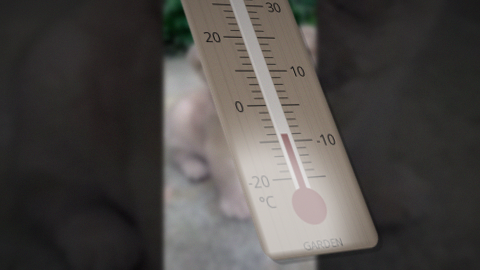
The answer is -8 °C
